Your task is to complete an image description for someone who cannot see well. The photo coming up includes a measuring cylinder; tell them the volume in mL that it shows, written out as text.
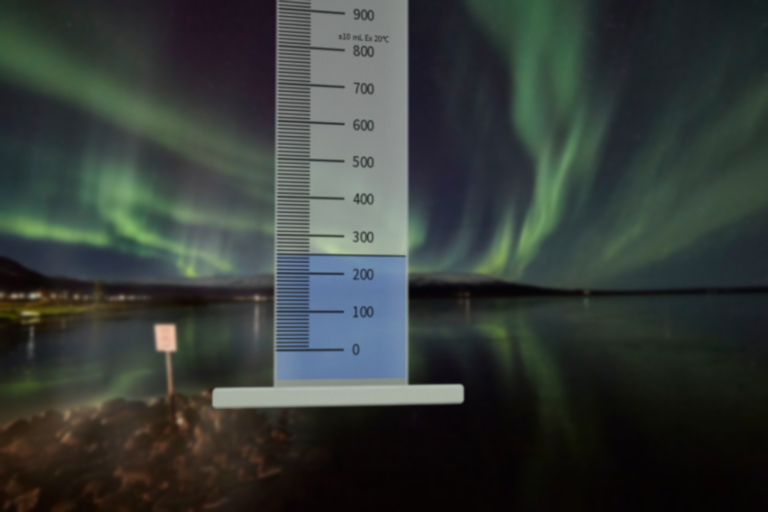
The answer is 250 mL
